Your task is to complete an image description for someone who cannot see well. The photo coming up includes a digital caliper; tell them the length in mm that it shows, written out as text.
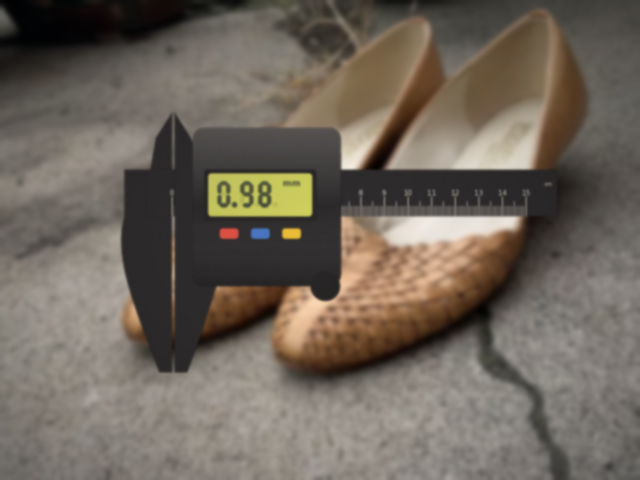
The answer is 0.98 mm
